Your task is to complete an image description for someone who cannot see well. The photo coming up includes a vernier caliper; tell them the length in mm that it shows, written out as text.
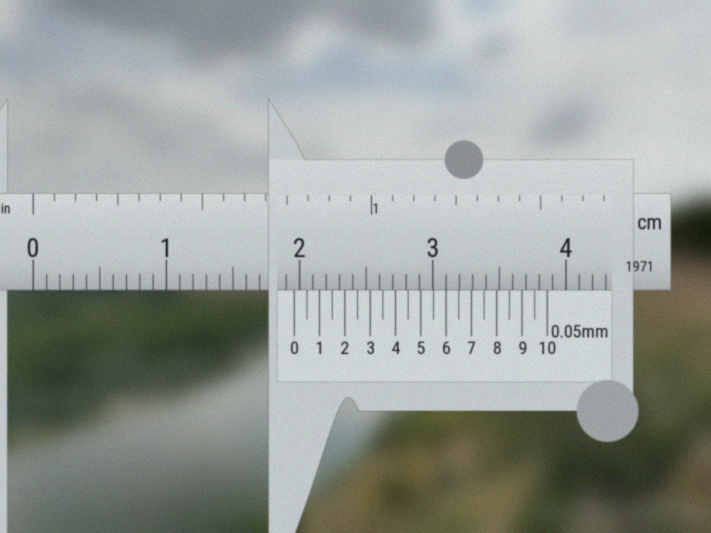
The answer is 19.6 mm
